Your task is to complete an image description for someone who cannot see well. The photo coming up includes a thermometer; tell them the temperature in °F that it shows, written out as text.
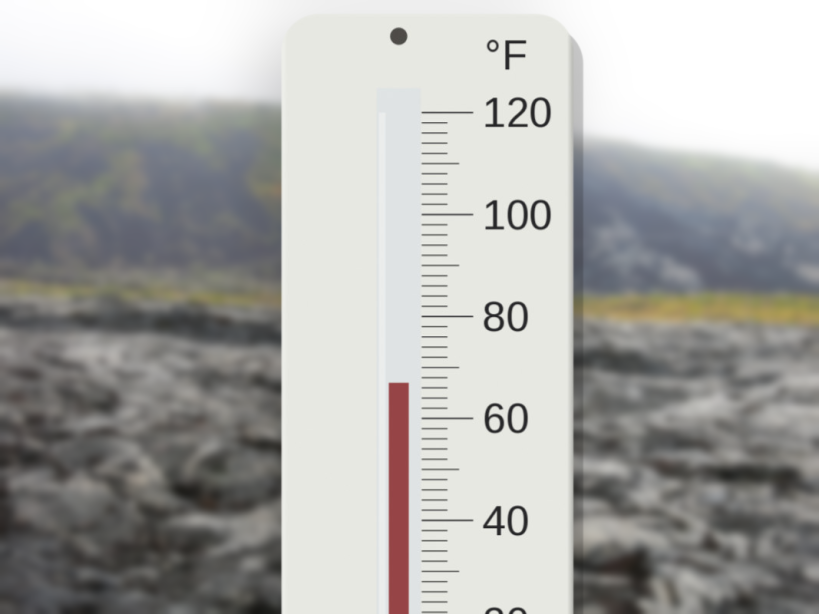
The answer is 67 °F
